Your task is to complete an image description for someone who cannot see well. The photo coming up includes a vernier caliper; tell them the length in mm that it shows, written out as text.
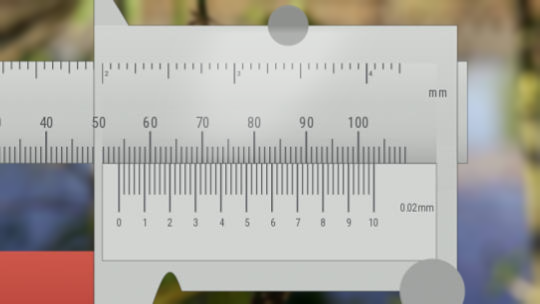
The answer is 54.0 mm
